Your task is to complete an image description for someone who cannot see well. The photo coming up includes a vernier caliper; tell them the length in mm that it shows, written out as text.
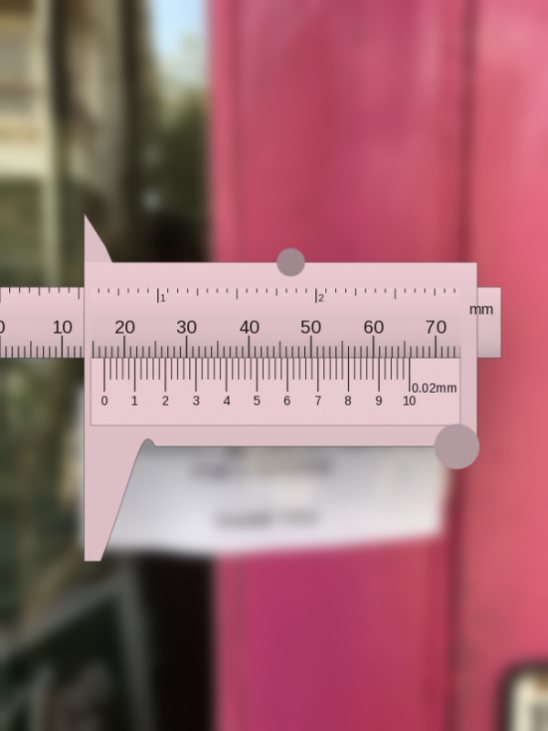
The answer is 16.8 mm
